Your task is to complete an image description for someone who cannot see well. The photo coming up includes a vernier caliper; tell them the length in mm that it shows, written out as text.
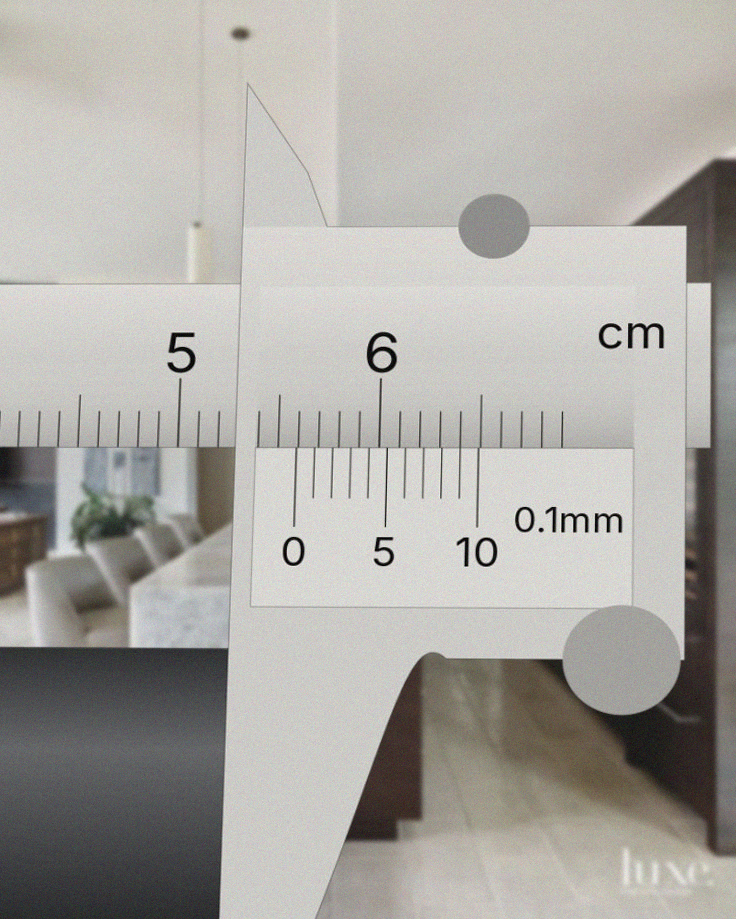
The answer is 55.9 mm
